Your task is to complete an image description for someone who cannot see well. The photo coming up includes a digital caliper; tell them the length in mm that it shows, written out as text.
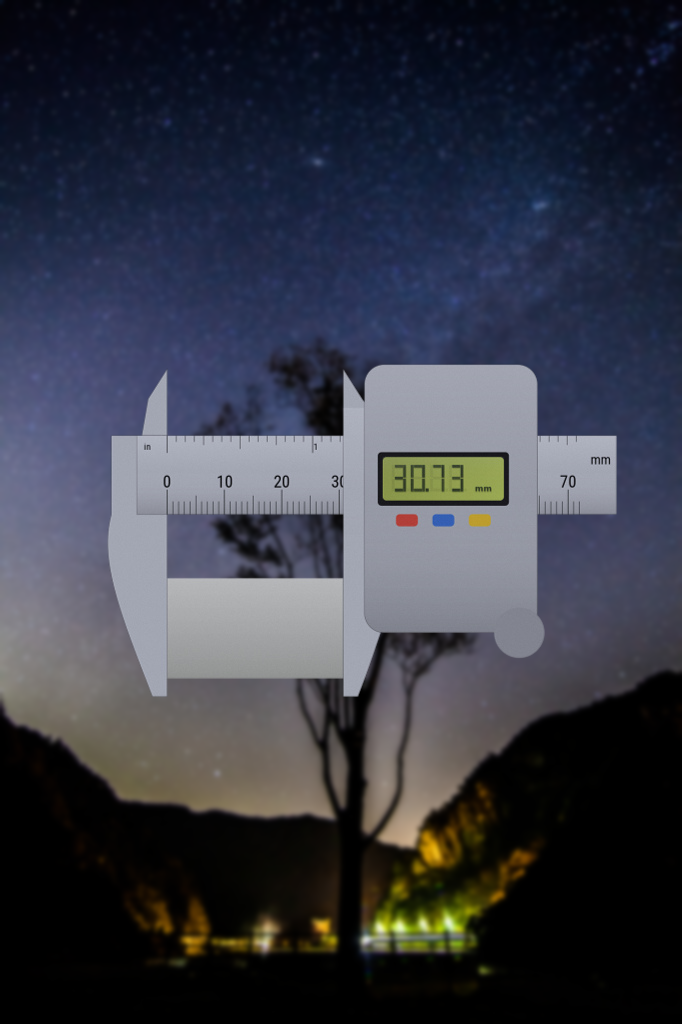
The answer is 30.73 mm
